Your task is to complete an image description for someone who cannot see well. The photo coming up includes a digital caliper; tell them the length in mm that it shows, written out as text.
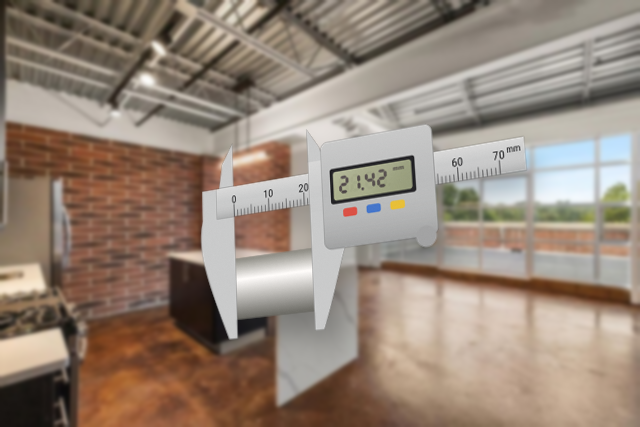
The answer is 21.42 mm
